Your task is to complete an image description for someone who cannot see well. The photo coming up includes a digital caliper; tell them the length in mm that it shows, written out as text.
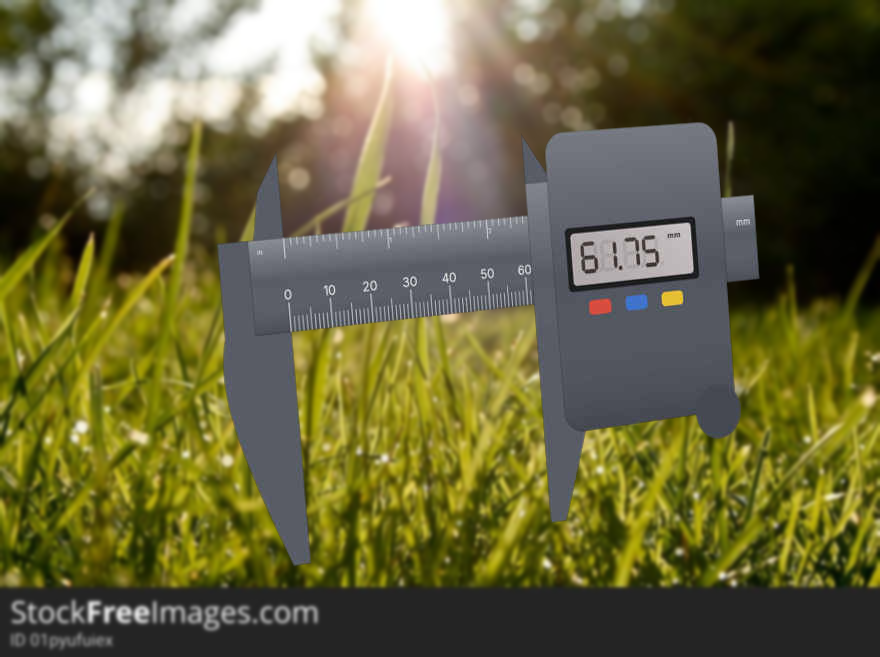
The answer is 61.75 mm
